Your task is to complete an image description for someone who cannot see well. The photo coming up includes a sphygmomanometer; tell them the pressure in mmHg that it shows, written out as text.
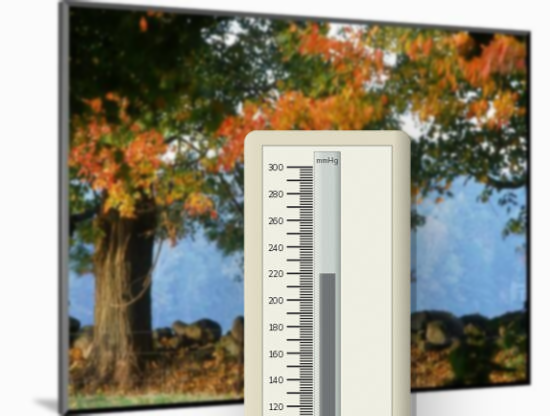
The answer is 220 mmHg
